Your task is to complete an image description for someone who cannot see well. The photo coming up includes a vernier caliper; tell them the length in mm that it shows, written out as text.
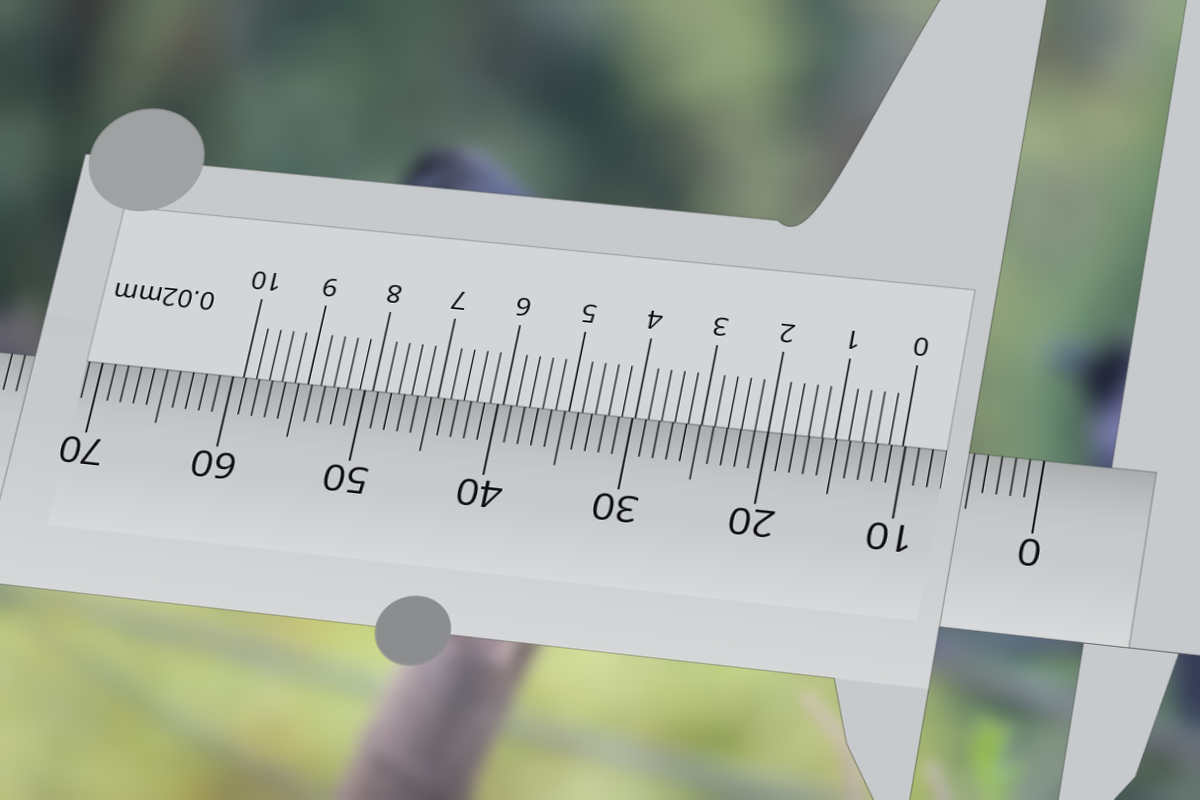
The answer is 10.2 mm
